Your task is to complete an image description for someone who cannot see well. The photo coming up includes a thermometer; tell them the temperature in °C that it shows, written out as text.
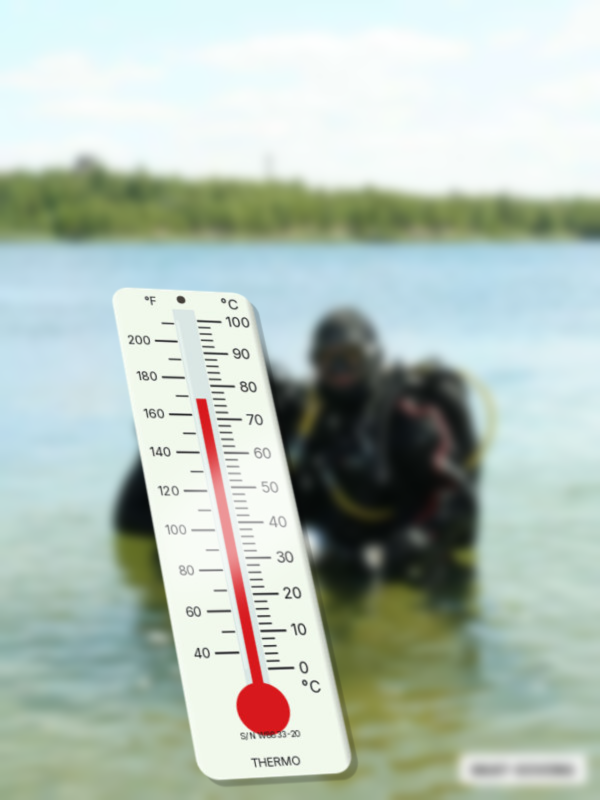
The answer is 76 °C
